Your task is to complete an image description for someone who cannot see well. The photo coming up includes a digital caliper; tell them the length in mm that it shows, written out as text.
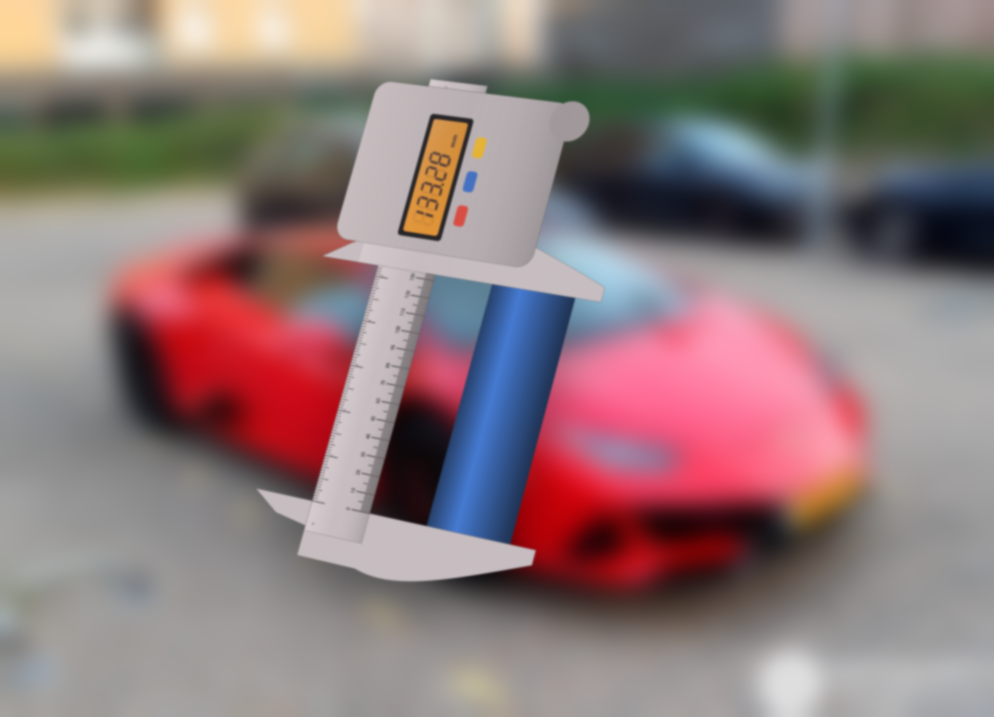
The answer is 133.28 mm
